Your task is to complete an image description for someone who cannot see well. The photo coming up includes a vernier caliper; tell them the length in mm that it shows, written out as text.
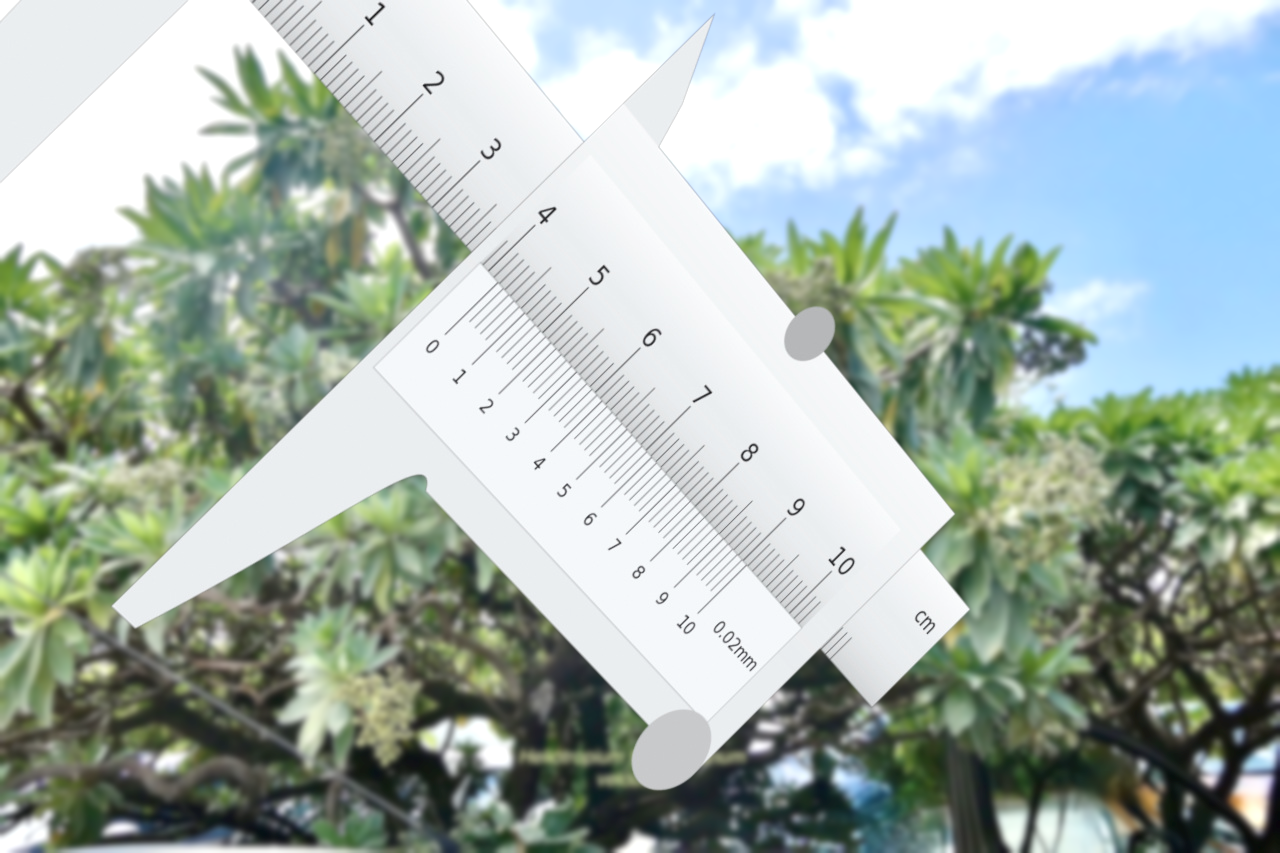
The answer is 41.8 mm
